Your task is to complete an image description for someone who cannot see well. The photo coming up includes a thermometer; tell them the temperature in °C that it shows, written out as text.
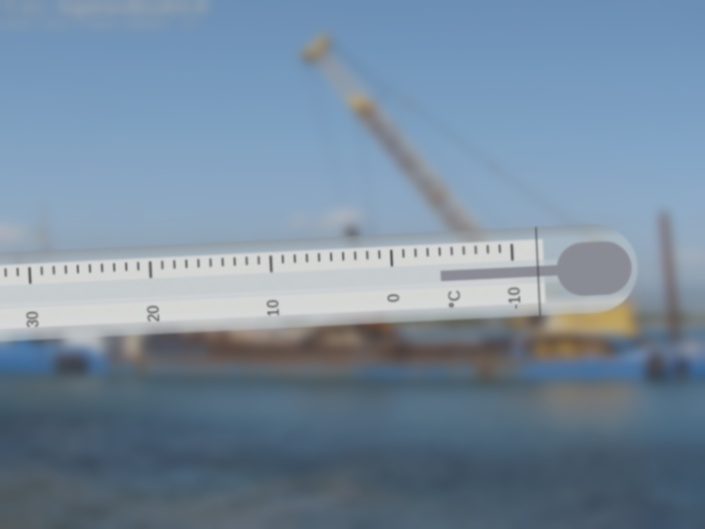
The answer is -4 °C
